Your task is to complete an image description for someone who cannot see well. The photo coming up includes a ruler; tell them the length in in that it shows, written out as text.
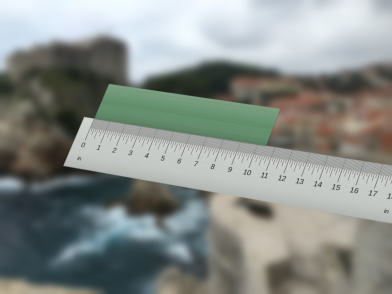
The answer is 10.5 in
